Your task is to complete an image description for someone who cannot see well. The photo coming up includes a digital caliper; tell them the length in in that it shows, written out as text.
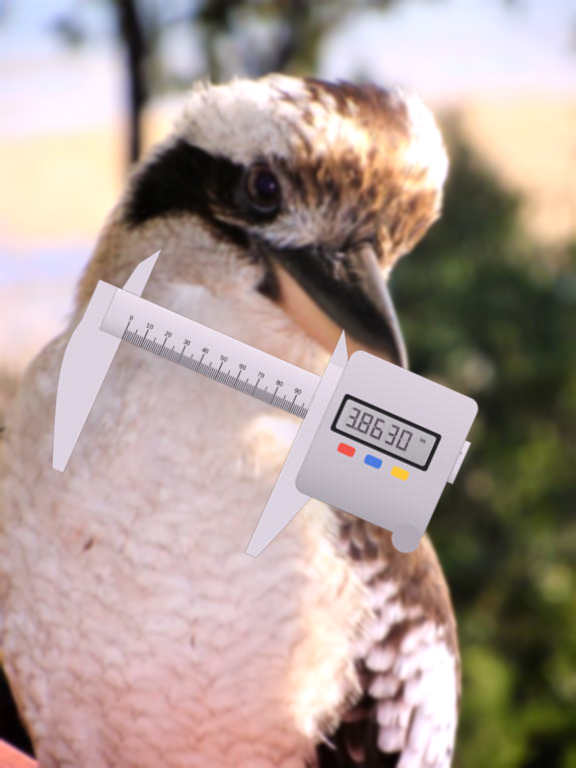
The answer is 3.8630 in
